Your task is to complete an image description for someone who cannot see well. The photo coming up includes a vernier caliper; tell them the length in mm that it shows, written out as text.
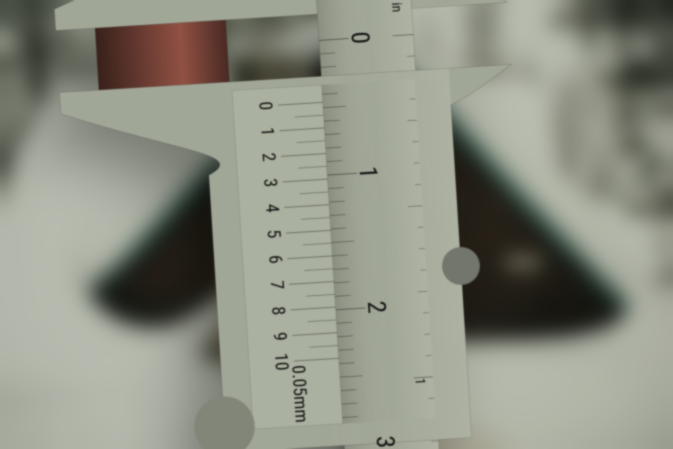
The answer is 4.6 mm
